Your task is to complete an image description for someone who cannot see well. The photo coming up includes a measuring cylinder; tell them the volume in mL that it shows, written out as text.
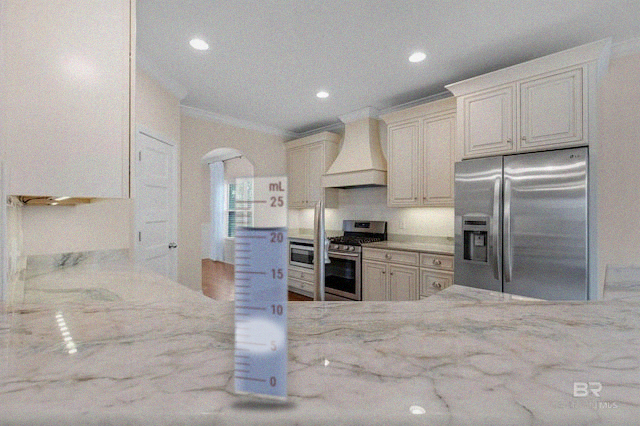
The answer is 21 mL
